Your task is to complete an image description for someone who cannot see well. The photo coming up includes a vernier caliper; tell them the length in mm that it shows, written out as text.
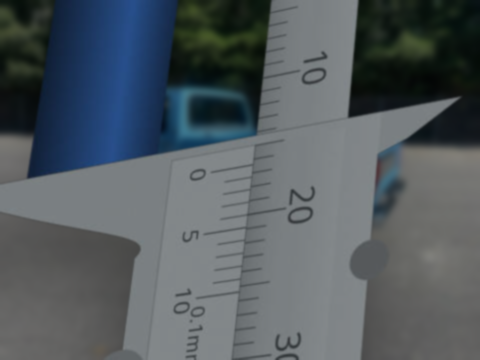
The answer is 16.4 mm
